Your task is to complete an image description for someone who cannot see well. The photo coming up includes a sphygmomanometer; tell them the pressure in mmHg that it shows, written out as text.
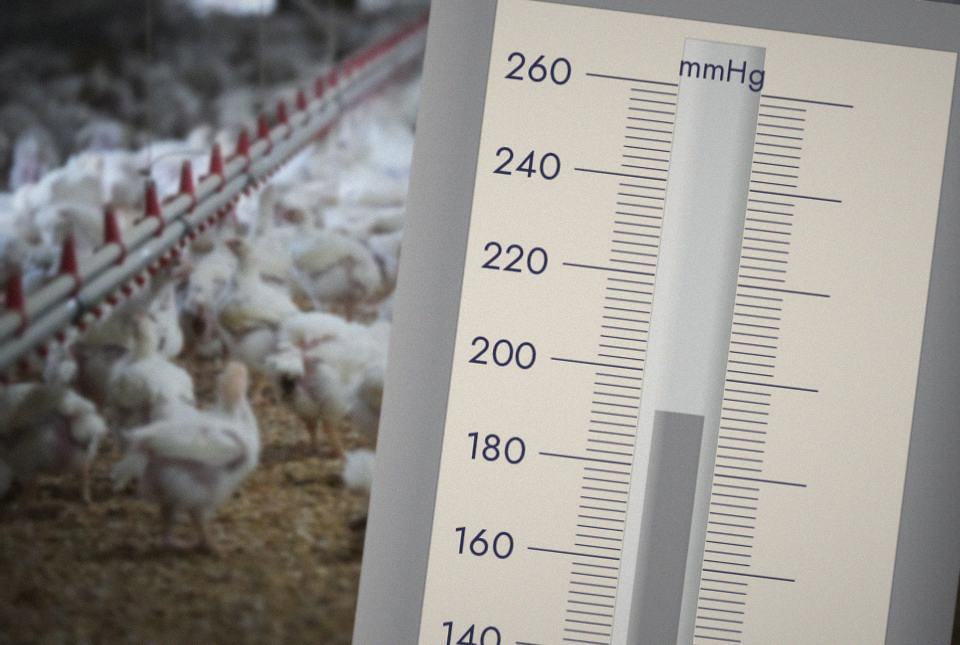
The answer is 192 mmHg
